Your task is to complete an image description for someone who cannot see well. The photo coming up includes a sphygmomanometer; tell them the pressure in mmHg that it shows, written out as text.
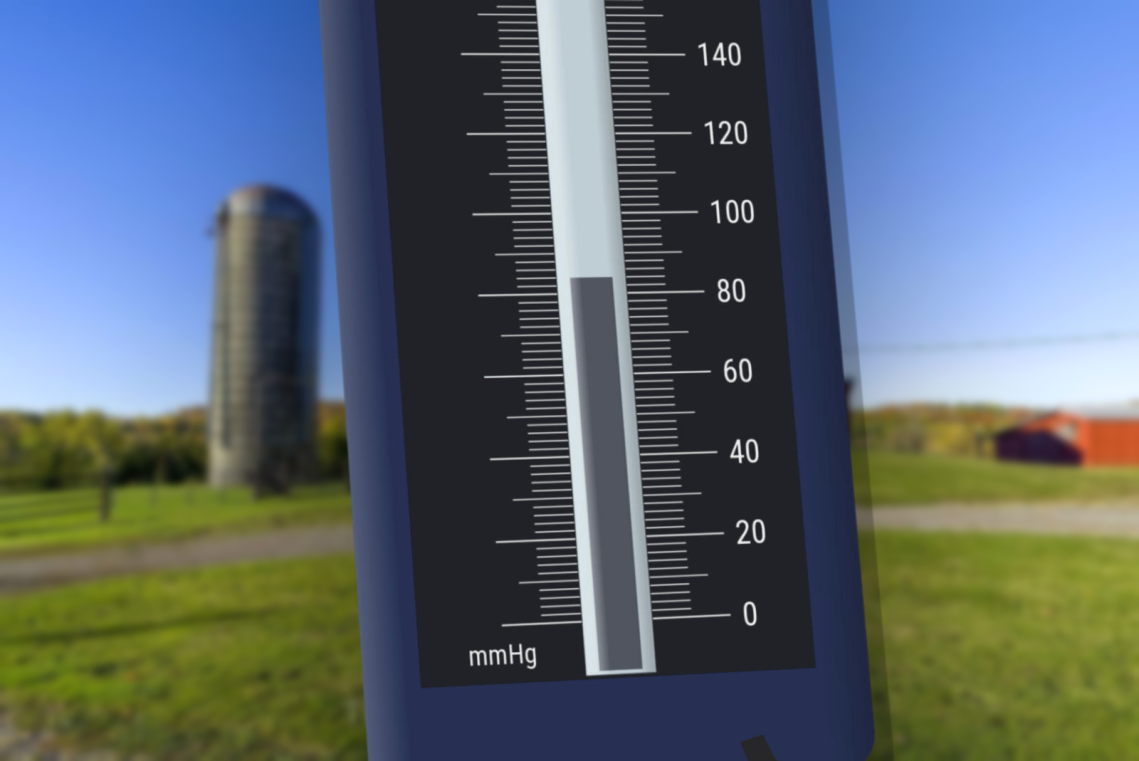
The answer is 84 mmHg
